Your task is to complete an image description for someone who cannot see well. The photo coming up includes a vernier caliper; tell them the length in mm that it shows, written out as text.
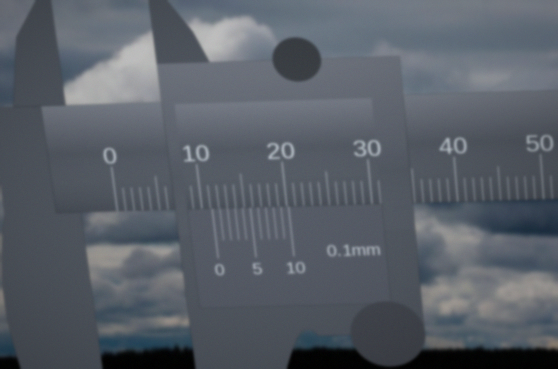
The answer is 11.2 mm
